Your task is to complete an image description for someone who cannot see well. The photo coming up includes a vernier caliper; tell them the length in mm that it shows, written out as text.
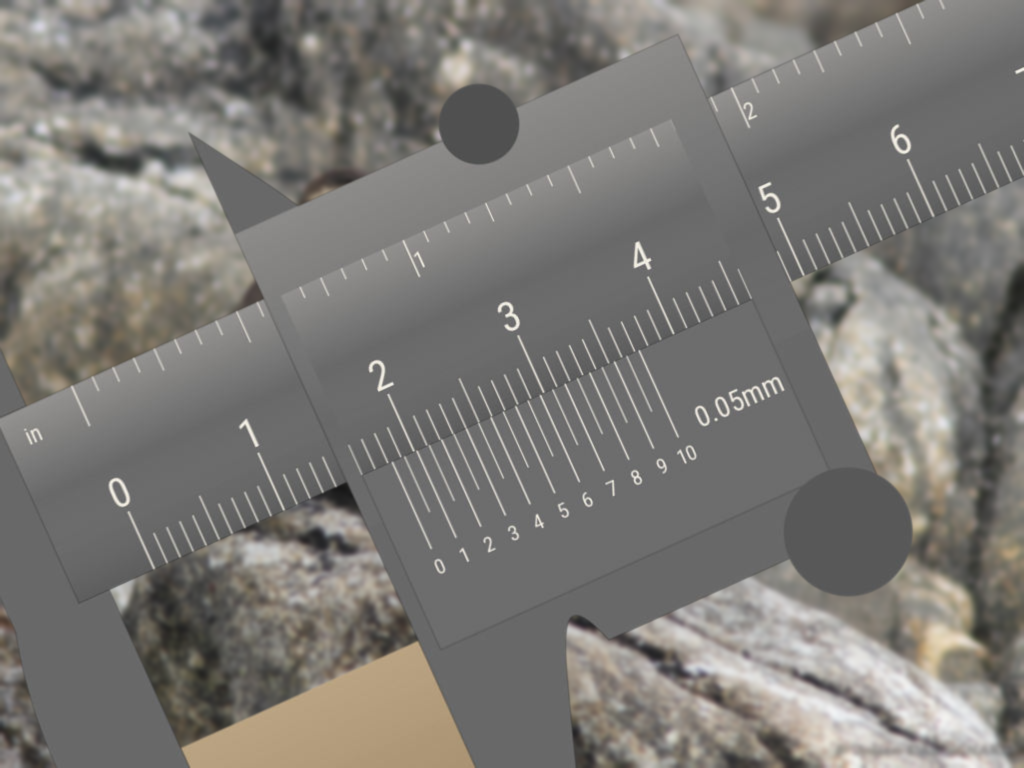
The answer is 18.3 mm
